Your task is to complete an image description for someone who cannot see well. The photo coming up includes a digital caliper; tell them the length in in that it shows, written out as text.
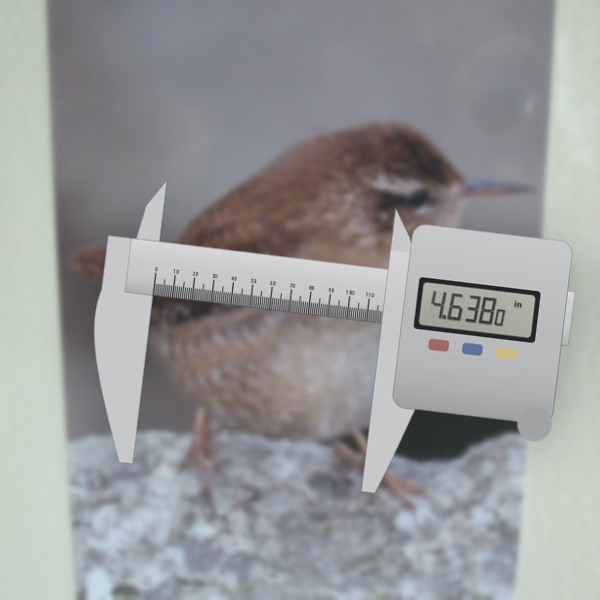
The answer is 4.6380 in
